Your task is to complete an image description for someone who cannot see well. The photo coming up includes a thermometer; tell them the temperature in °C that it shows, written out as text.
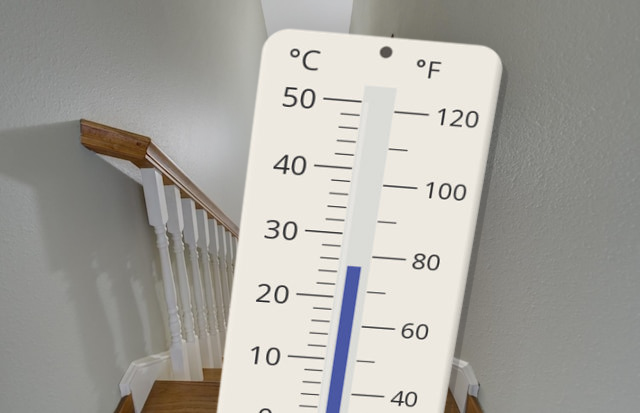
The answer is 25 °C
